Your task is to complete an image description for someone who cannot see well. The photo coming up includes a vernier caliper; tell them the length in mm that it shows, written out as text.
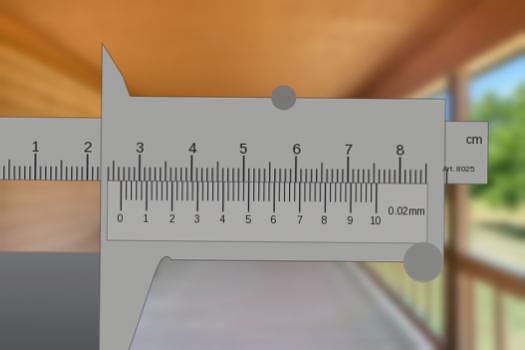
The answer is 26.5 mm
